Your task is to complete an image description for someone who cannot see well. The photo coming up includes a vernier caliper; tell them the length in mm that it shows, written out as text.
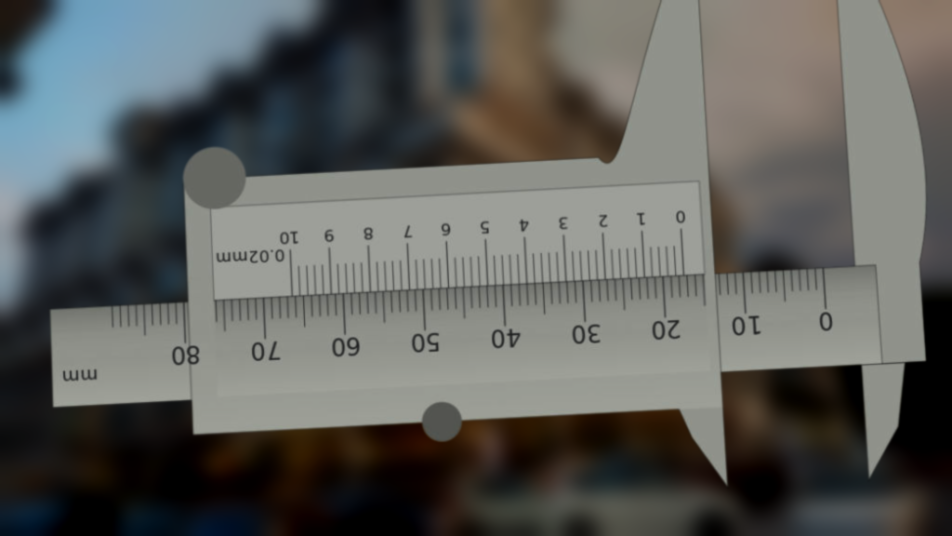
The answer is 17.4 mm
